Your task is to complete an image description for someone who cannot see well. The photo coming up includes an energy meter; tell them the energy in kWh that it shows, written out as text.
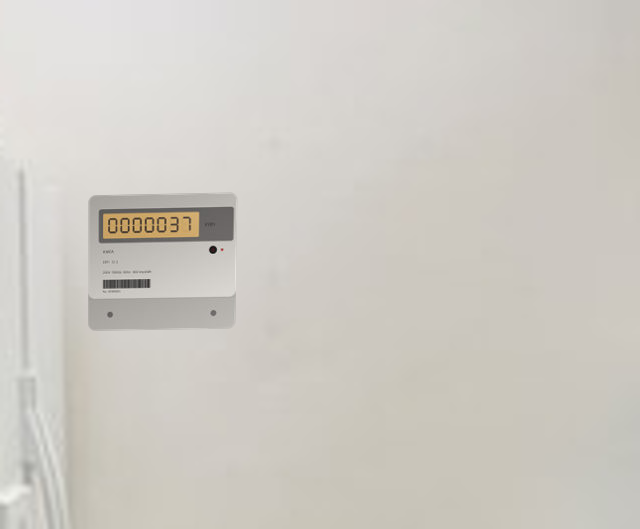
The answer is 37 kWh
